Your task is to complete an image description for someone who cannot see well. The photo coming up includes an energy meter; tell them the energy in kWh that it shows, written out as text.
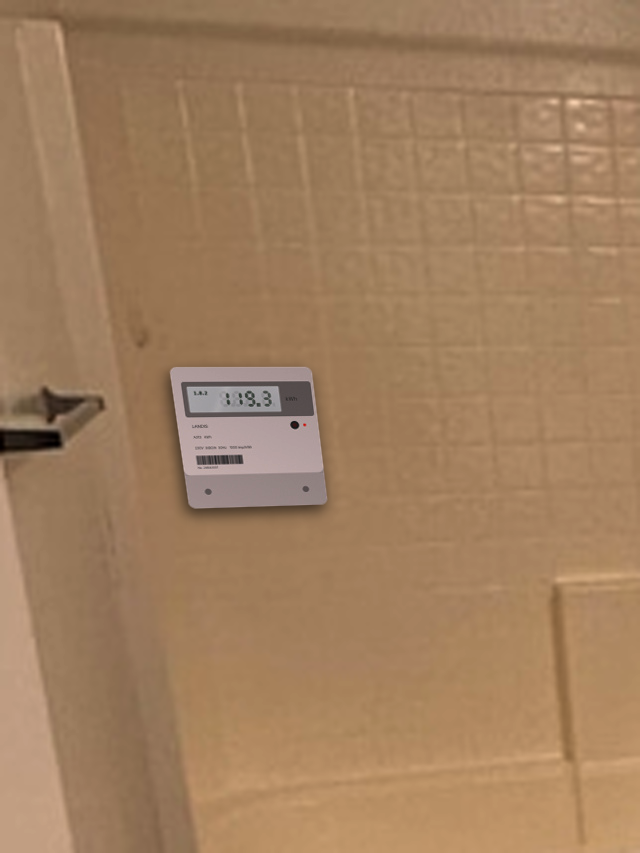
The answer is 119.3 kWh
